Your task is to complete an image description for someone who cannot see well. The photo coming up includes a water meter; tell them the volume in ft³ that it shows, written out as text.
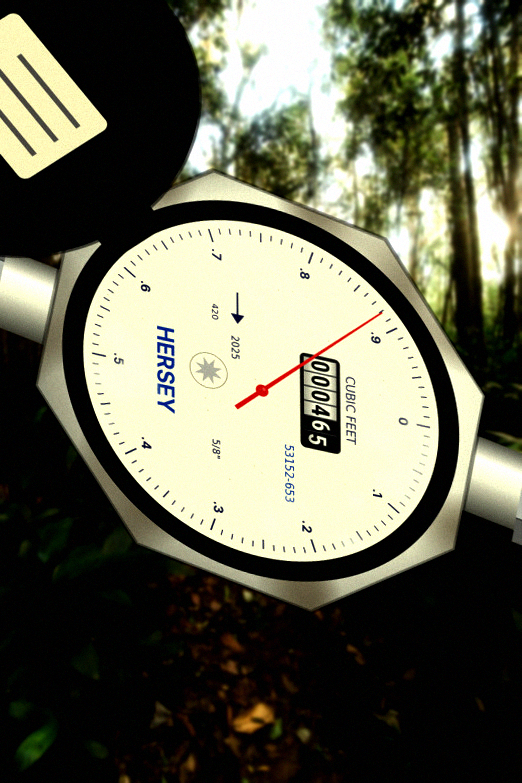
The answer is 464.88 ft³
